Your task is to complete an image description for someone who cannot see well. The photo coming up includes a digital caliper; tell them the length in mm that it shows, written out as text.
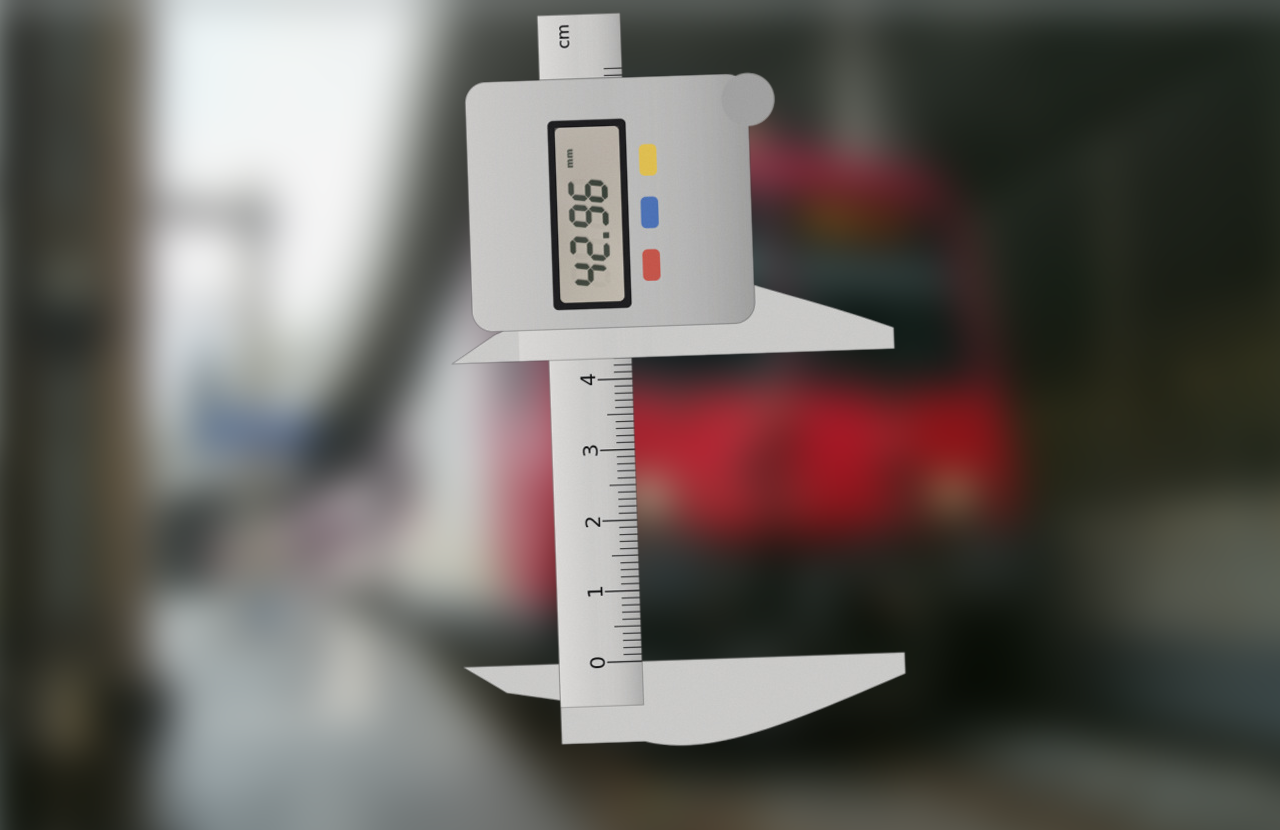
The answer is 42.96 mm
